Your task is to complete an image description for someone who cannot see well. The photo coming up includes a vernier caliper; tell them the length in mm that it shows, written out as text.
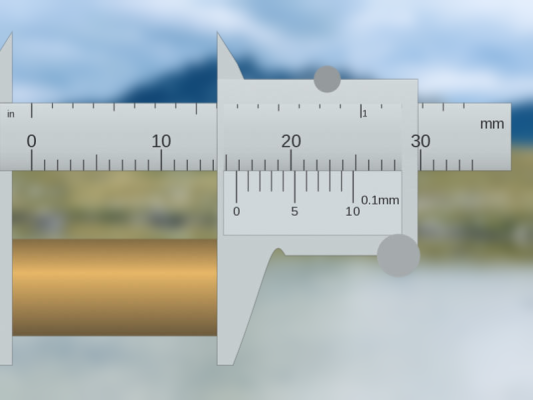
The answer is 15.8 mm
